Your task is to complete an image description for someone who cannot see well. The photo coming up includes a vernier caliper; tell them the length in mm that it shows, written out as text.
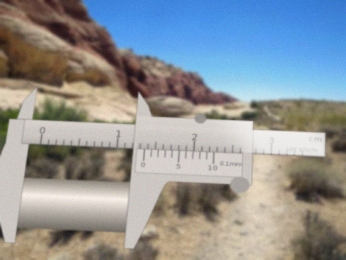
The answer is 13.6 mm
